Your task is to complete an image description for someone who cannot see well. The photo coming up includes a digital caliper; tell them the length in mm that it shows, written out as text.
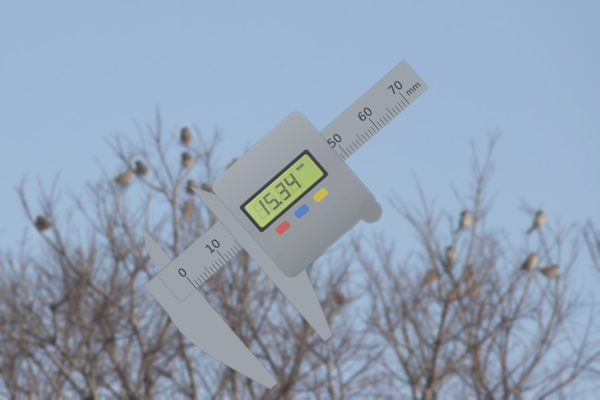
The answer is 15.34 mm
